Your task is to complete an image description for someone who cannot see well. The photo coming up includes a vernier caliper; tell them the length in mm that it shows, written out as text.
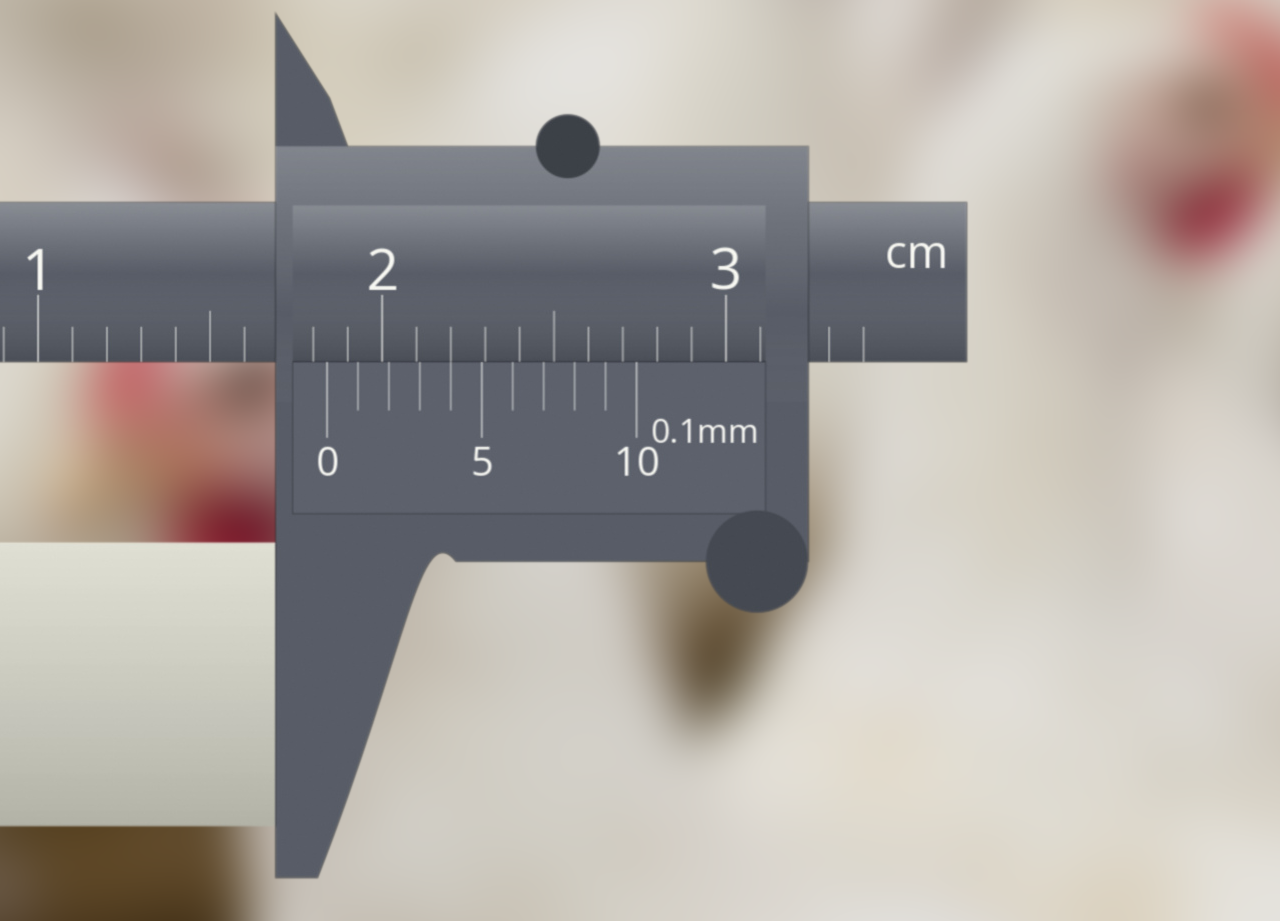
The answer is 18.4 mm
